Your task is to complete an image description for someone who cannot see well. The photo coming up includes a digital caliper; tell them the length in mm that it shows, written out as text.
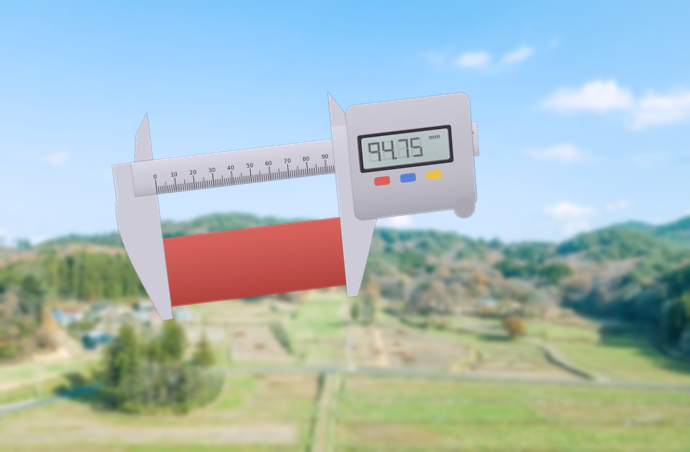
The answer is 94.75 mm
